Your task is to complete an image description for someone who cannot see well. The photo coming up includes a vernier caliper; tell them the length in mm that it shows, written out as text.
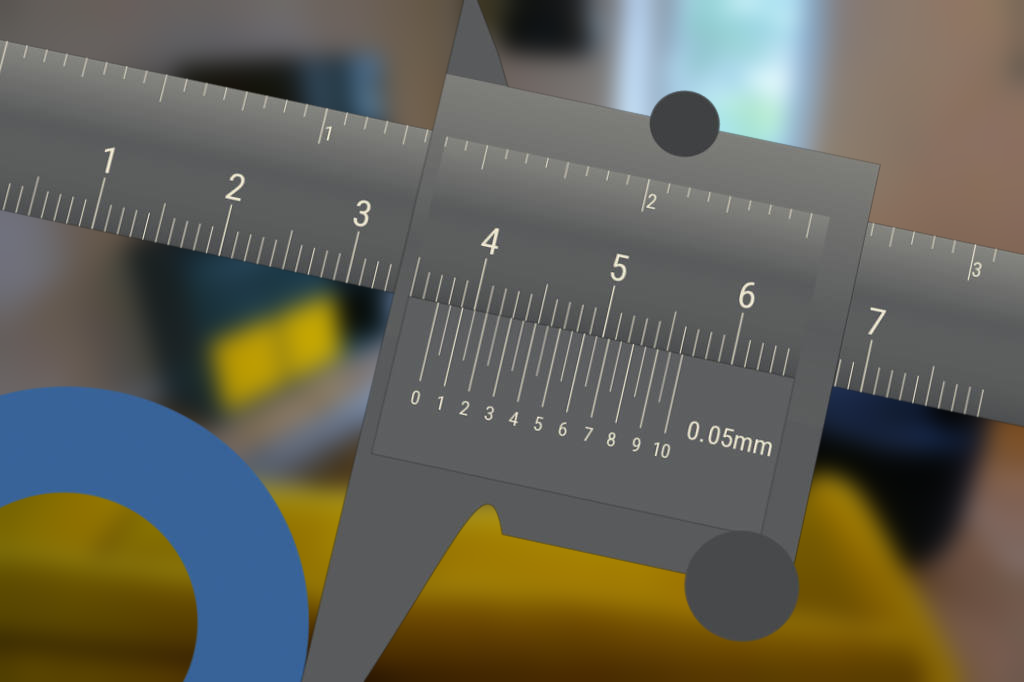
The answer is 37.2 mm
